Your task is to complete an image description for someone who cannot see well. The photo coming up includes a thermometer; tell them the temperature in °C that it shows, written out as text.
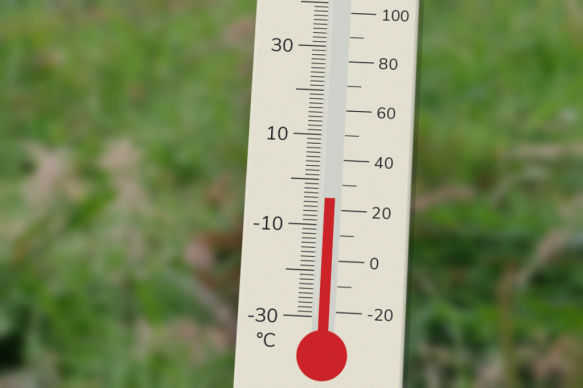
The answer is -4 °C
